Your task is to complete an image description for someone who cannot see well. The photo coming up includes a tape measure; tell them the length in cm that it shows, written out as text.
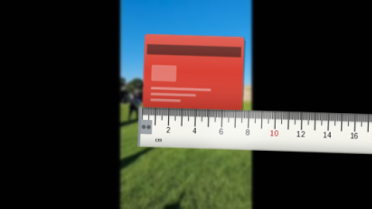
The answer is 7.5 cm
